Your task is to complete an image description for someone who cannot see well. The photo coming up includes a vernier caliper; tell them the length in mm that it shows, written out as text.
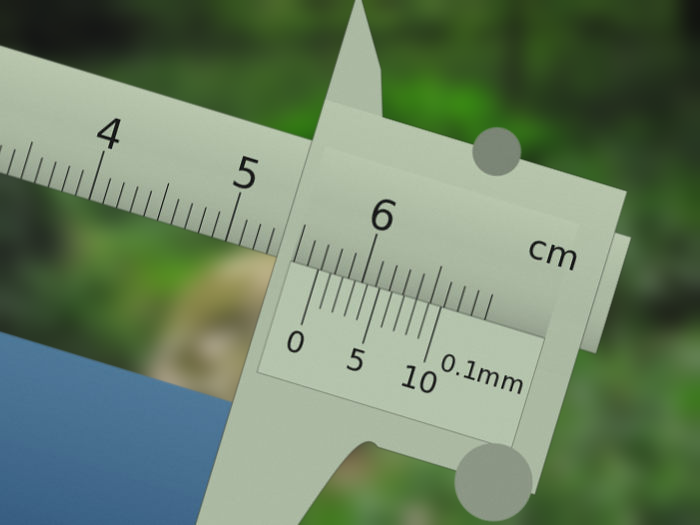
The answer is 56.8 mm
